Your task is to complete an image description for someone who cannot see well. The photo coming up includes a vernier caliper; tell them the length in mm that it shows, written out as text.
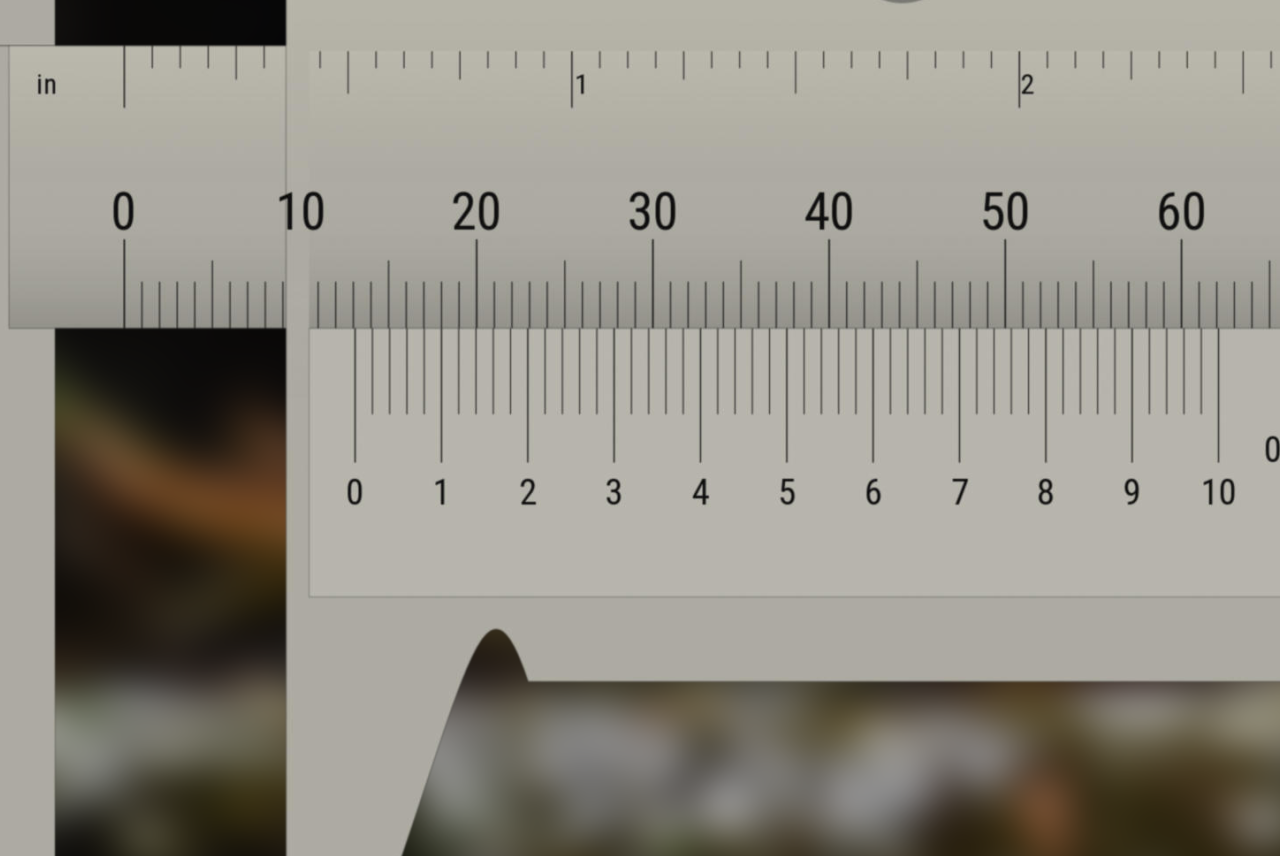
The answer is 13.1 mm
